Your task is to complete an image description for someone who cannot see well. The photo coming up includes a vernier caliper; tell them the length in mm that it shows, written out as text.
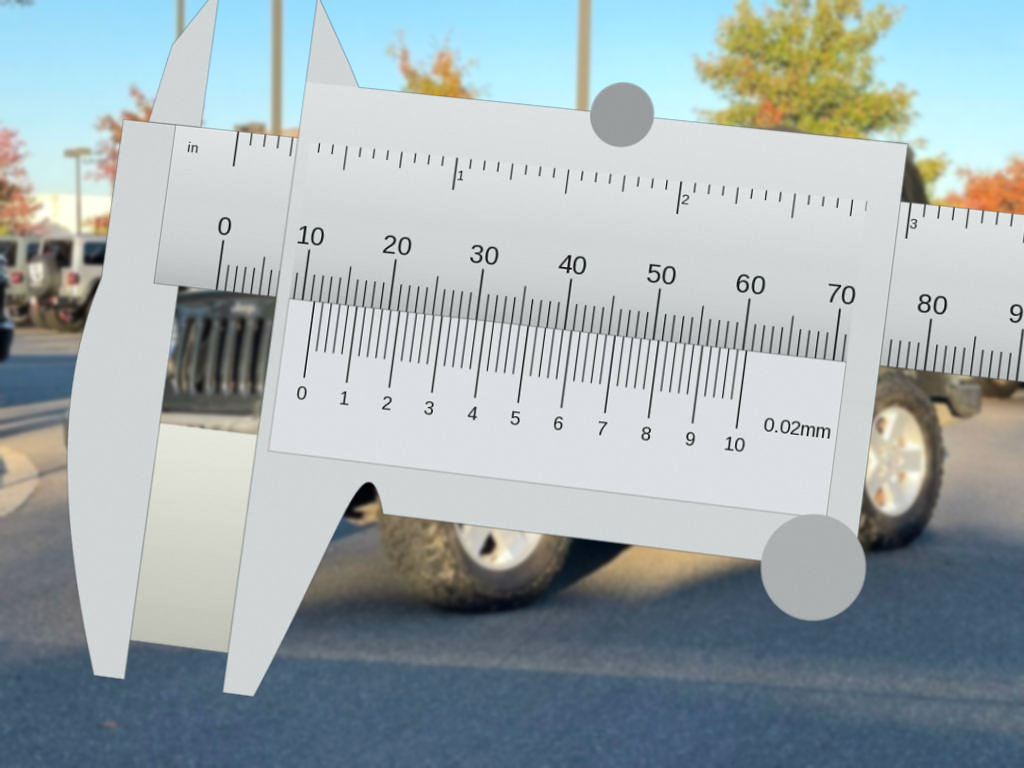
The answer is 11.4 mm
